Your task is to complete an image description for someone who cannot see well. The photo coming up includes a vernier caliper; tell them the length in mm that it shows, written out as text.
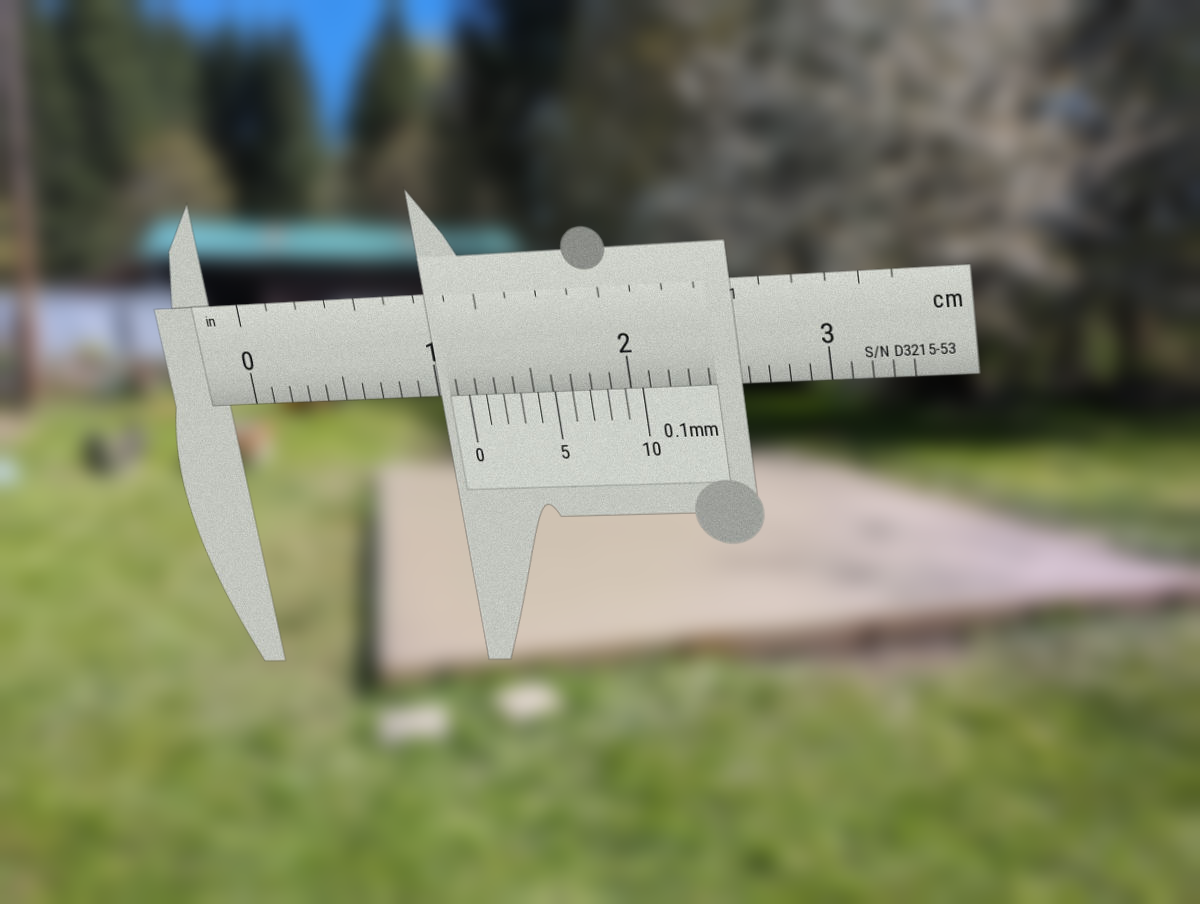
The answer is 11.6 mm
